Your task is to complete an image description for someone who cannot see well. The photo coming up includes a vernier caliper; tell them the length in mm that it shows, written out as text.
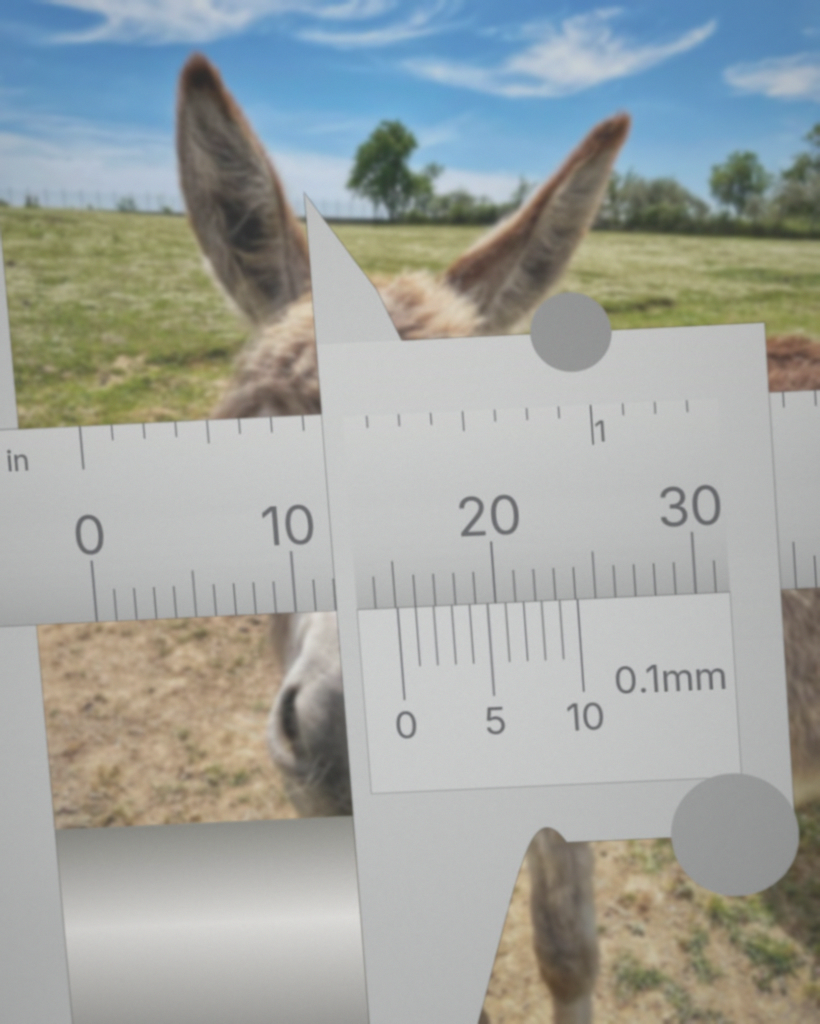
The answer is 15.1 mm
